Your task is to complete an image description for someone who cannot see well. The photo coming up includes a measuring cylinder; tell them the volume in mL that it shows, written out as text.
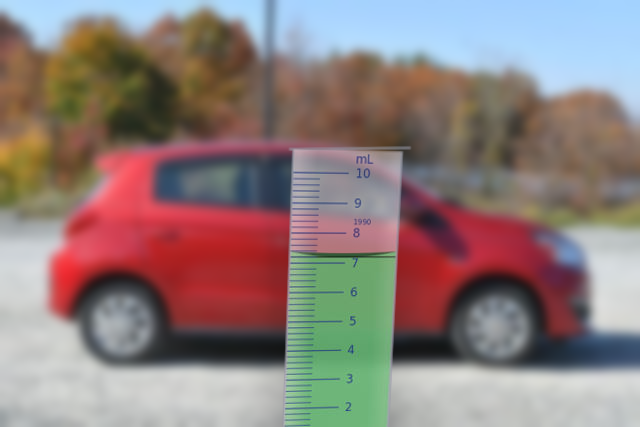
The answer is 7.2 mL
